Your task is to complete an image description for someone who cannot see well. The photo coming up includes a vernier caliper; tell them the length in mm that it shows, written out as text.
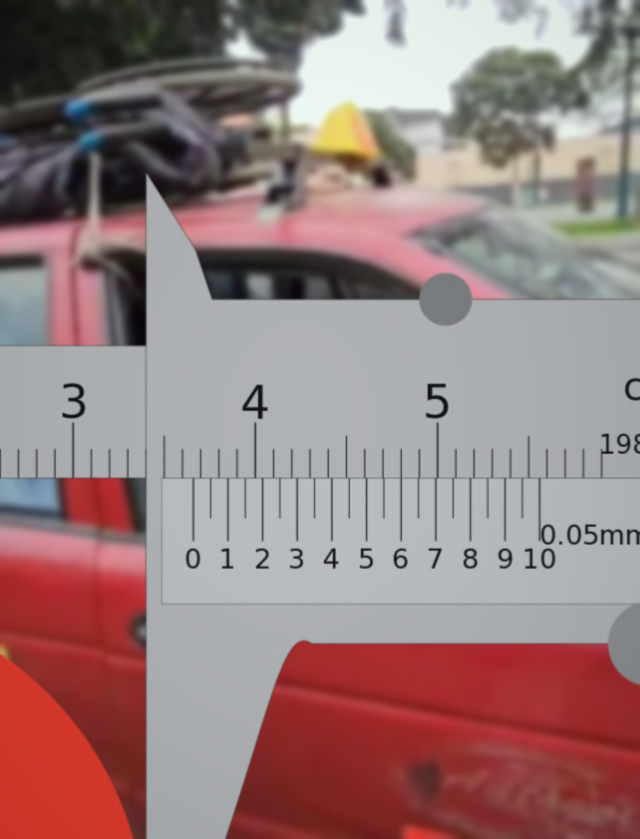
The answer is 36.6 mm
